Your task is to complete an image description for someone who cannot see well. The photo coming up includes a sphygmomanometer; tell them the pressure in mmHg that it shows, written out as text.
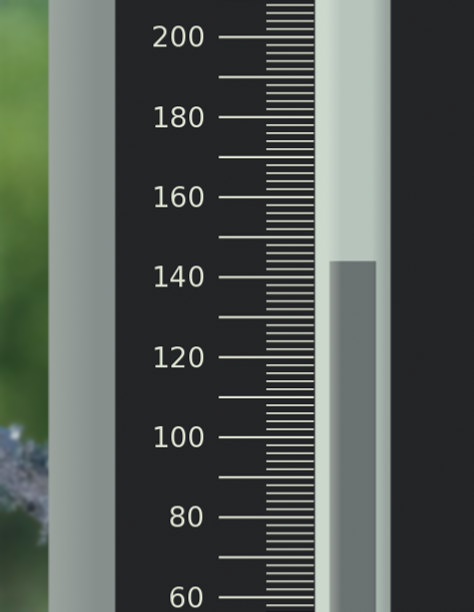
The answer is 144 mmHg
